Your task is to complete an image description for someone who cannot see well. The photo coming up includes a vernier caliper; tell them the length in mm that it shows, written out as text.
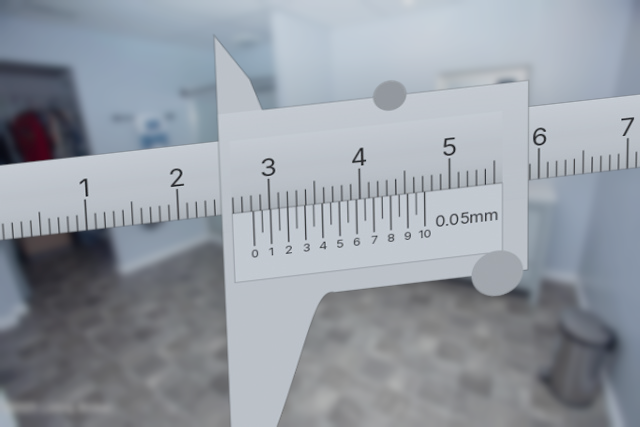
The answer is 28.2 mm
